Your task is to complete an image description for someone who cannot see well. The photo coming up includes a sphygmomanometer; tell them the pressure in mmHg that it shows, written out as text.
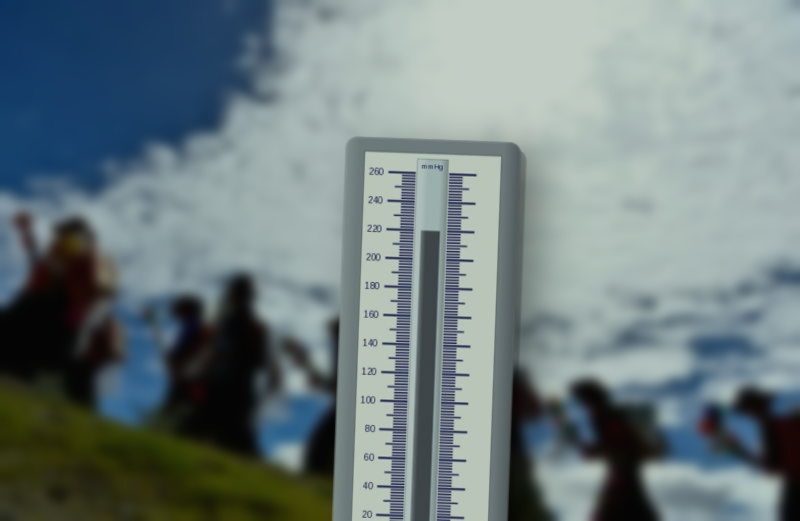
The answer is 220 mmHg
